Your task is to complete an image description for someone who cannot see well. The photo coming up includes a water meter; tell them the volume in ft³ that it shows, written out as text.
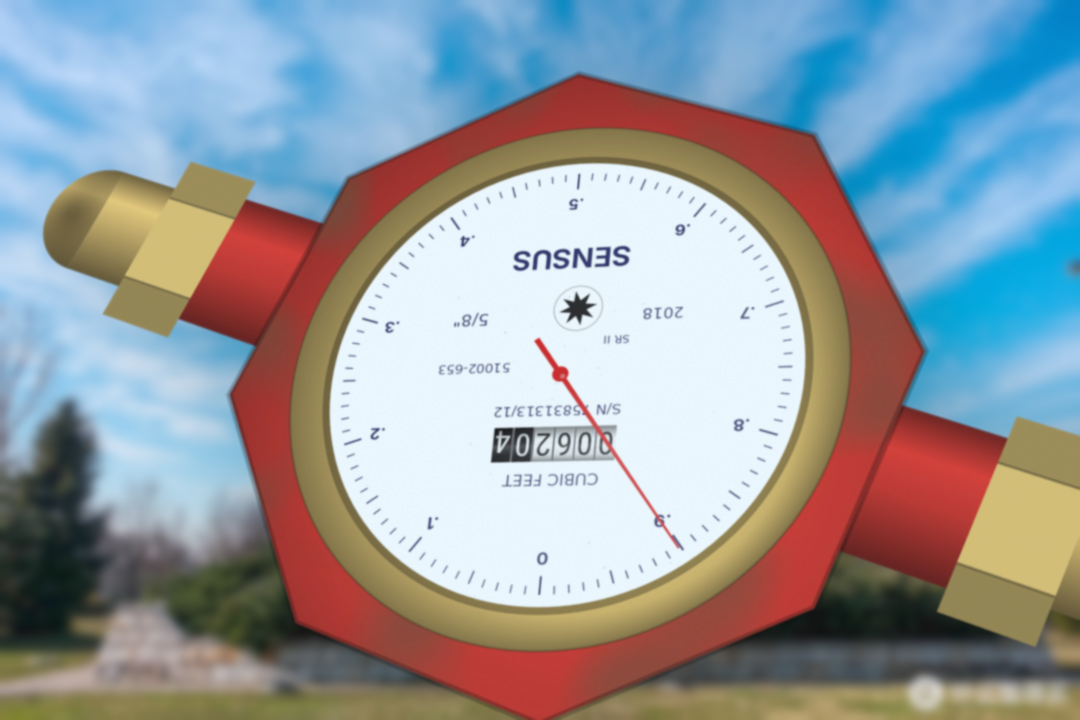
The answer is 6203.90 ft³
